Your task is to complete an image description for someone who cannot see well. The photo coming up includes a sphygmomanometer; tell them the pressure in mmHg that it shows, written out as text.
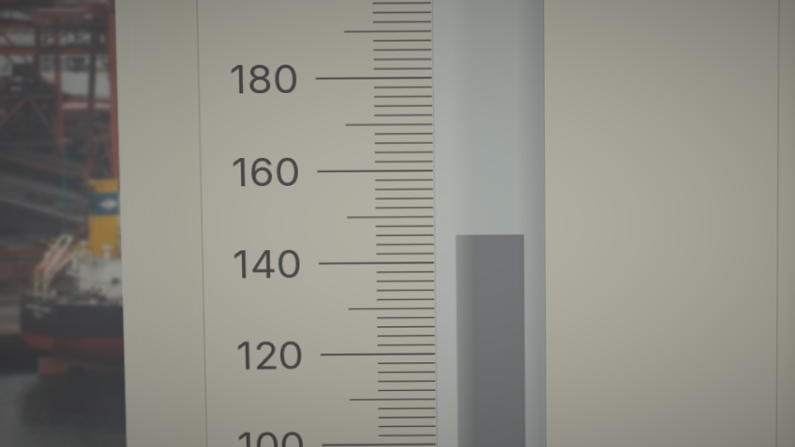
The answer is 146 mmHg
